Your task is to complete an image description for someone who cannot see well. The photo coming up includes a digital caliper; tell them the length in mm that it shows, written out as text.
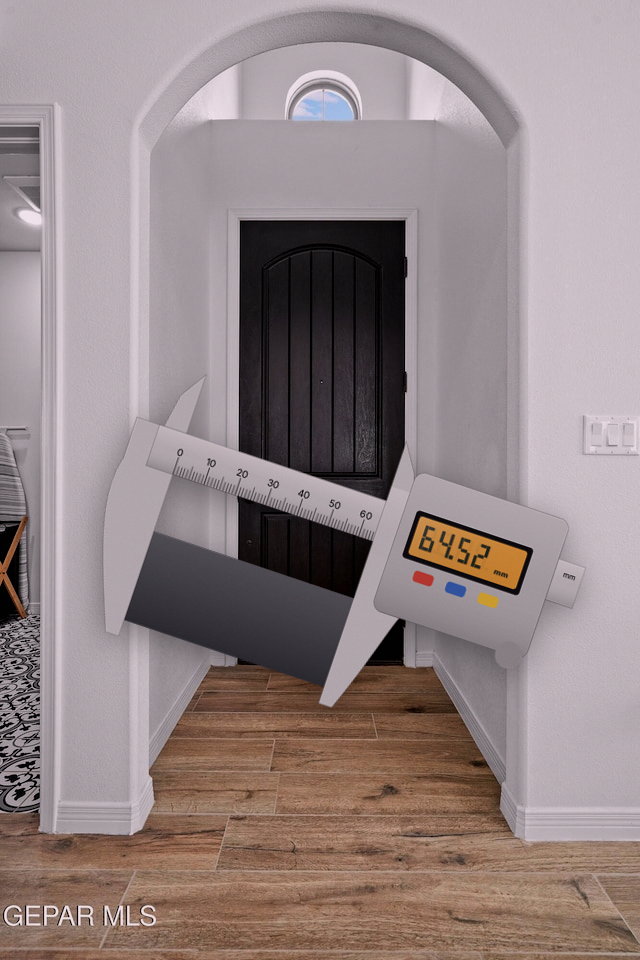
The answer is 64.52 mm
